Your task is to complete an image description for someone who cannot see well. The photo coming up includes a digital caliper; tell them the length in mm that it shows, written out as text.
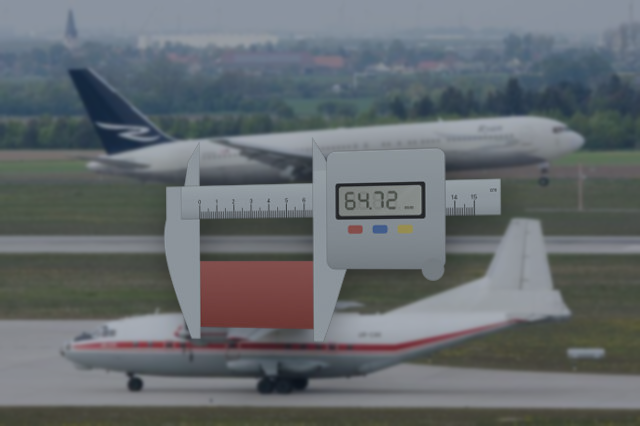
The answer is 64.72 mm
